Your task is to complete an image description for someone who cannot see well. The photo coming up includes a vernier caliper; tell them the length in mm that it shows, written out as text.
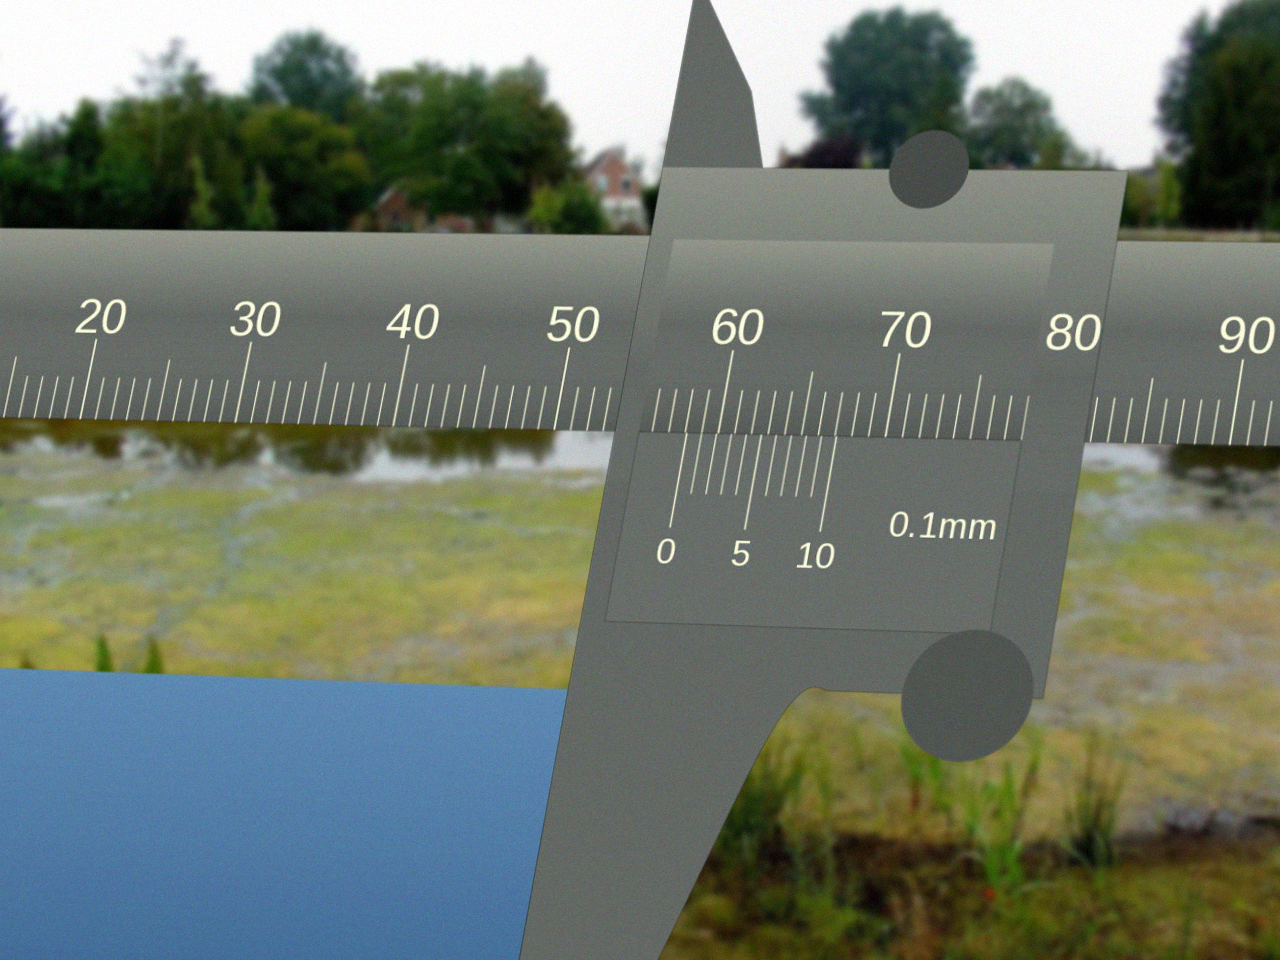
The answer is 58.1 mm
